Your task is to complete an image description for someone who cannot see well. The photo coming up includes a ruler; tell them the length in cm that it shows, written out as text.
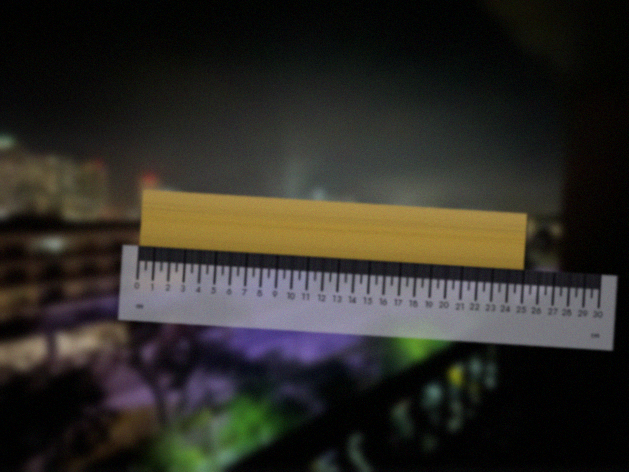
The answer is 25 cm
